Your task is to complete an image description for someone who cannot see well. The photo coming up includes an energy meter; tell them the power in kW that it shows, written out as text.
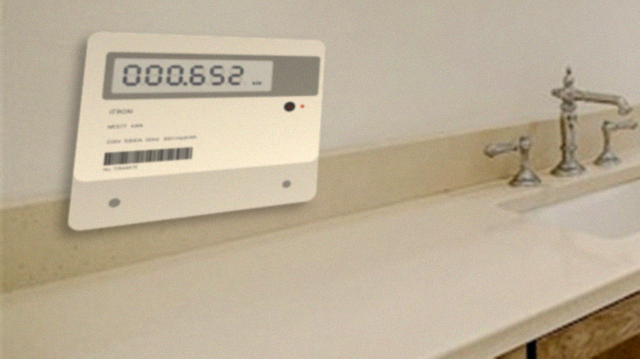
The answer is 0.652 kW
